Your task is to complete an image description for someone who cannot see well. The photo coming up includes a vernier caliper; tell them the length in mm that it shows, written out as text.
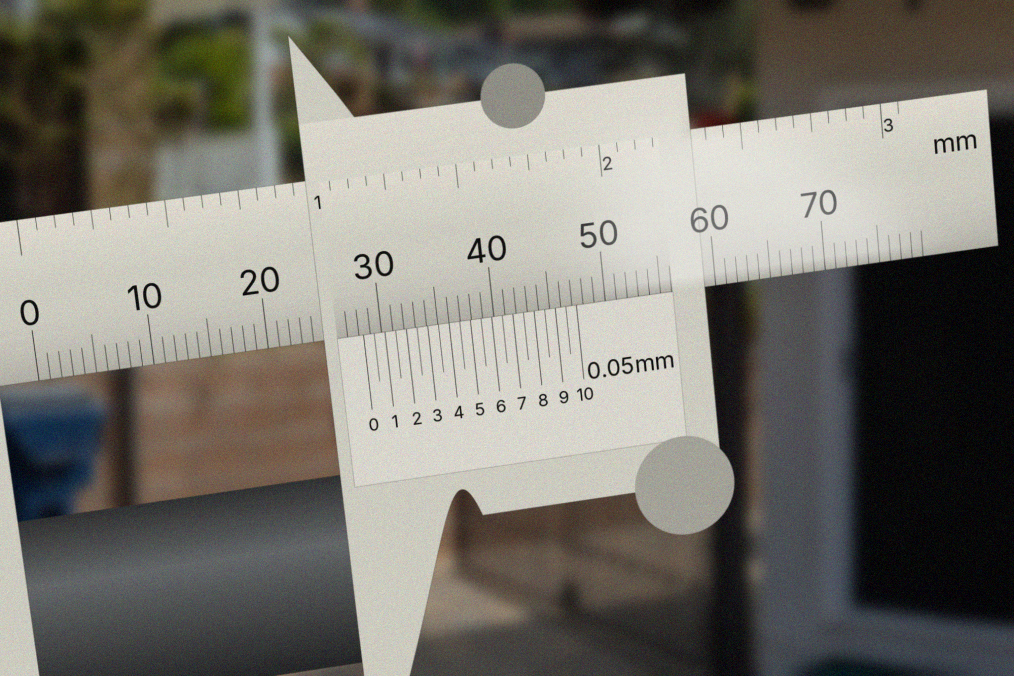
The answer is 28.4 mm
